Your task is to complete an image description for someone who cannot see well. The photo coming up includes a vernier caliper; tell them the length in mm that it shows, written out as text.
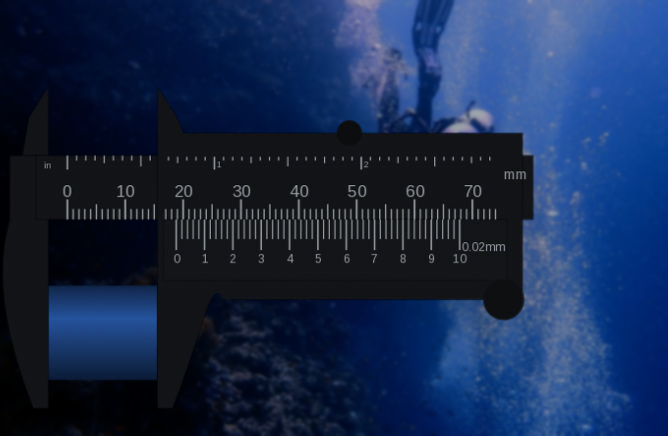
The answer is 18.8 mm
